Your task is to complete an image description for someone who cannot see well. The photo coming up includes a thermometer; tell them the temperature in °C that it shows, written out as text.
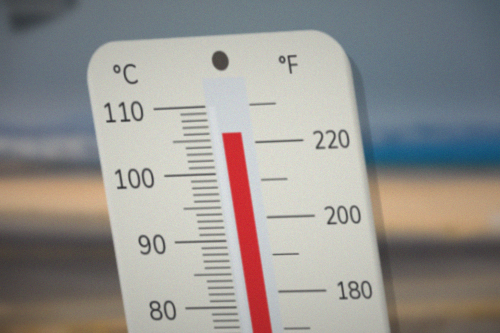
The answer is 106 °C
